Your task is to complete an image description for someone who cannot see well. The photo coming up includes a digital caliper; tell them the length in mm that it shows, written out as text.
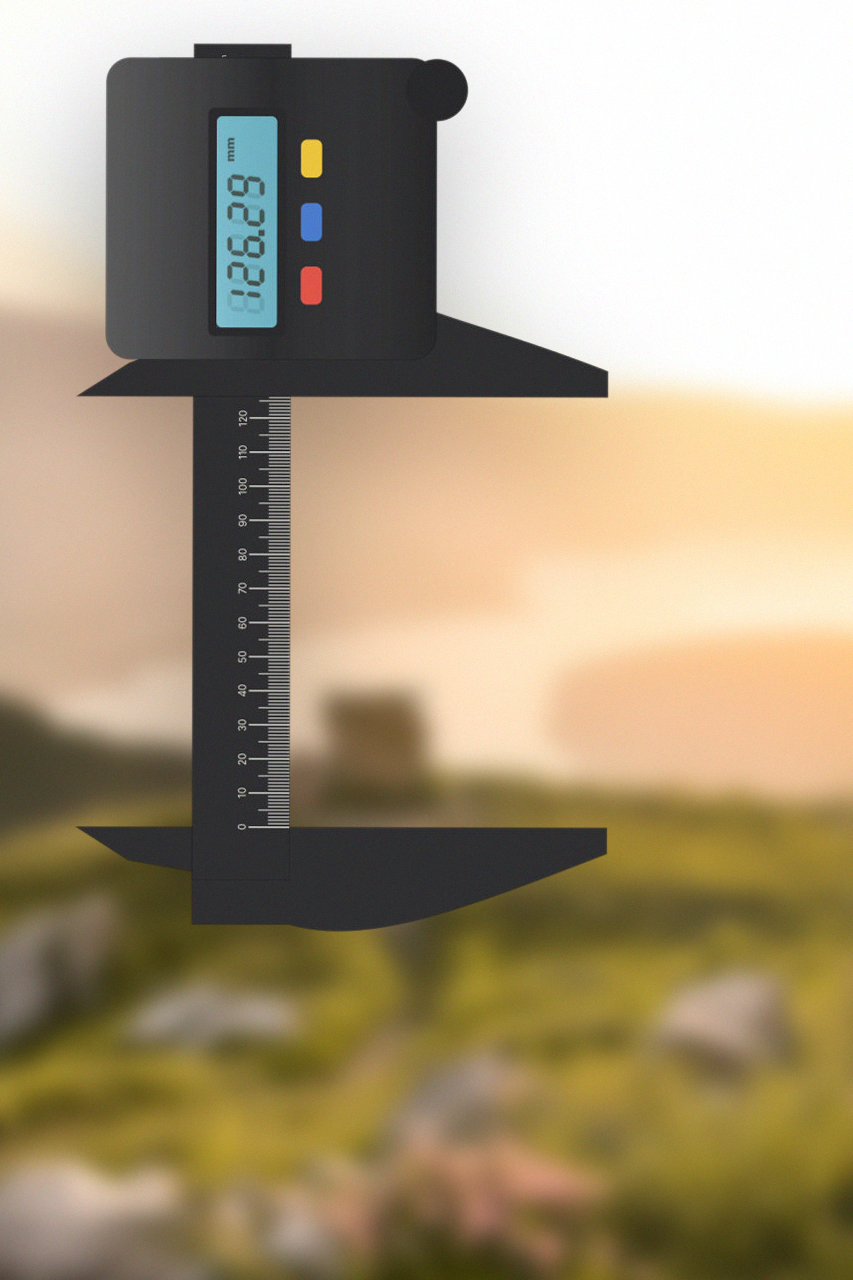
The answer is 126.29 mm
